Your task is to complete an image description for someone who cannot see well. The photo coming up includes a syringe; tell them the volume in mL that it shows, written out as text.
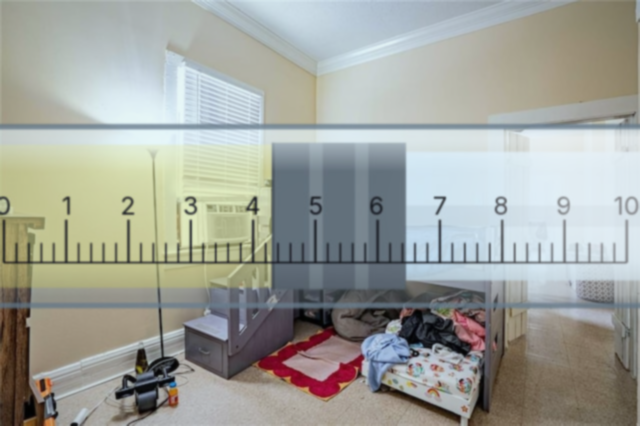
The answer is 4.3 mL
